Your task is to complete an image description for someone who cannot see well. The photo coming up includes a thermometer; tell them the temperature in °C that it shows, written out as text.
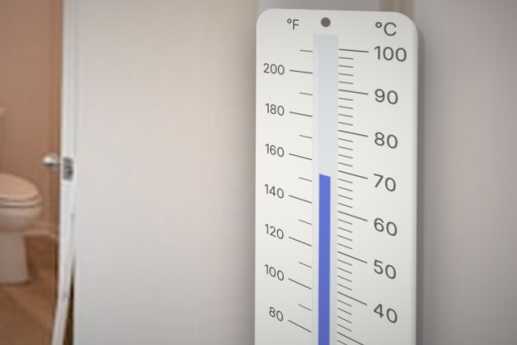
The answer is 68 °C
